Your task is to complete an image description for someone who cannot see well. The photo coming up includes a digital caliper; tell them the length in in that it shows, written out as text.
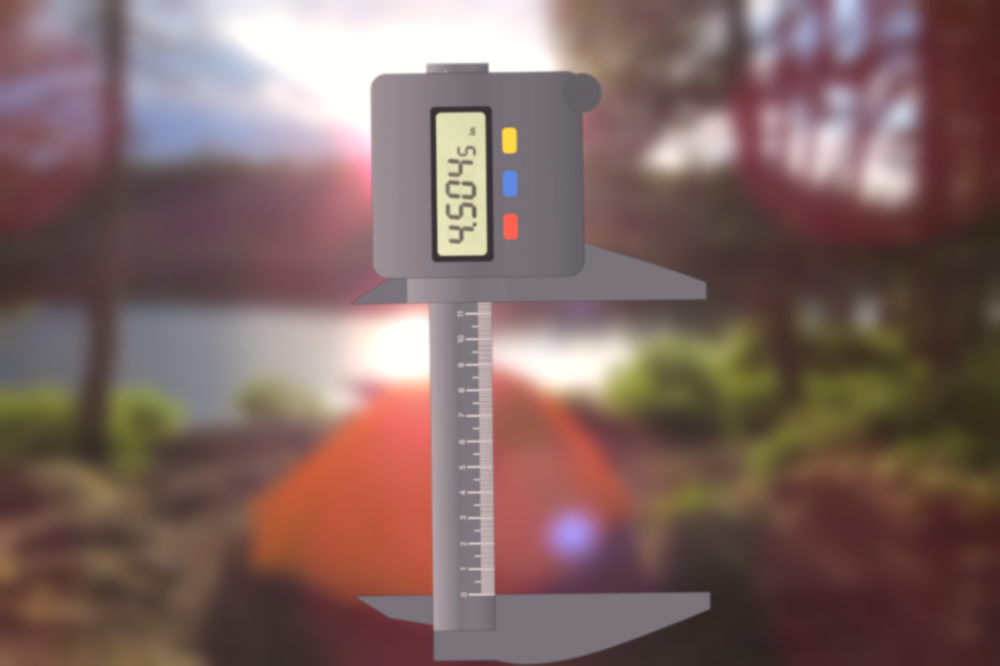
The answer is 4.5045 in
